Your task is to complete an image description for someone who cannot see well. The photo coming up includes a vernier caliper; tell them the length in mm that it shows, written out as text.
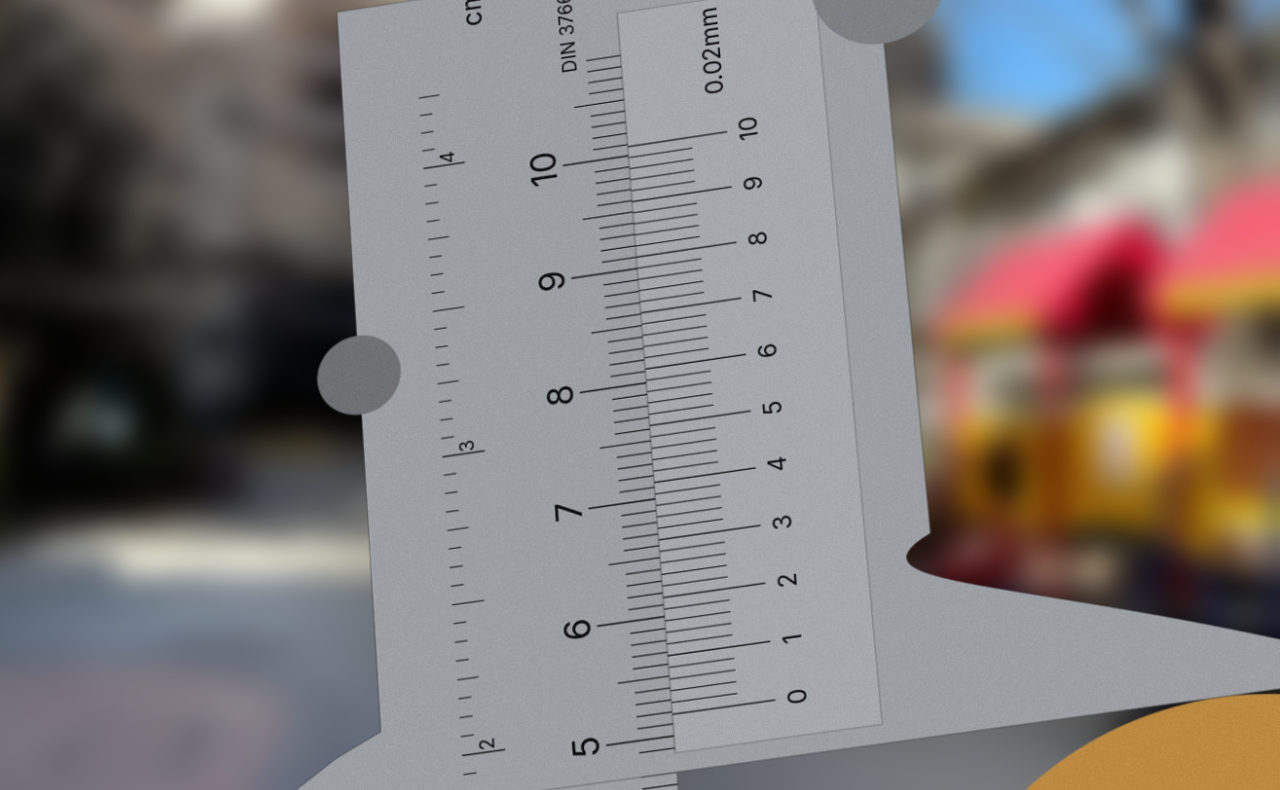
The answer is 51.8 mm
